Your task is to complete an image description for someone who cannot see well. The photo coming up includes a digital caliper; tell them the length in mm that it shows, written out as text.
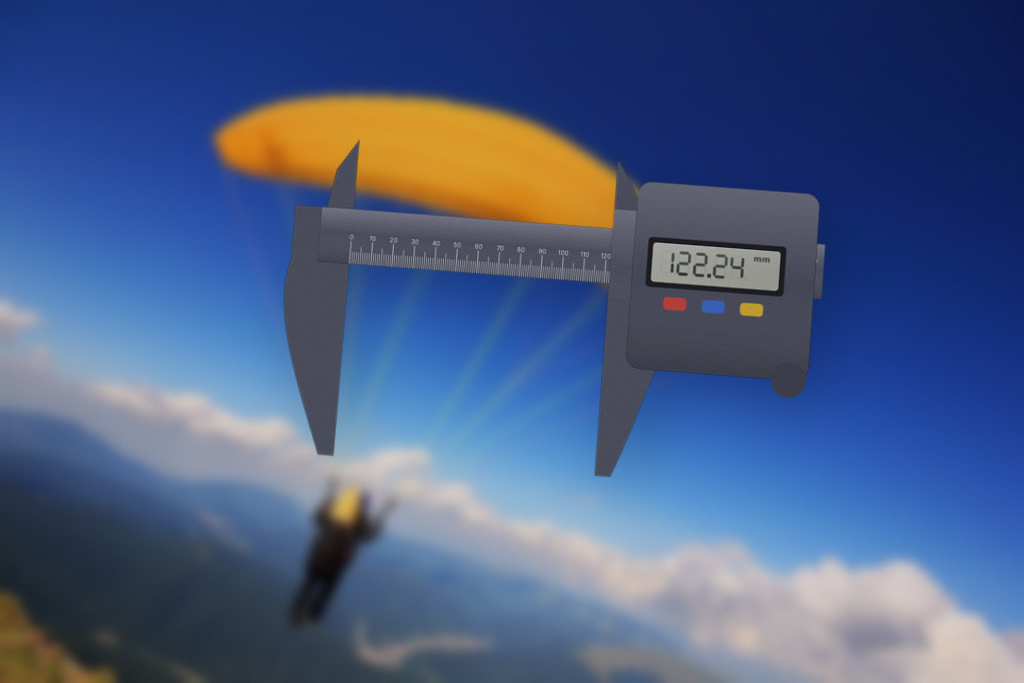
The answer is 122.24 mm
